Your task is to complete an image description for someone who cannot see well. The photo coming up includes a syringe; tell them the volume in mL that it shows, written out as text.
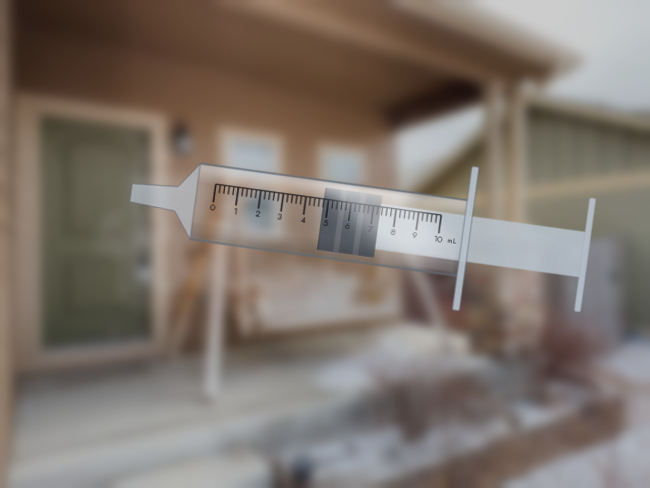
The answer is 4.8 mL
